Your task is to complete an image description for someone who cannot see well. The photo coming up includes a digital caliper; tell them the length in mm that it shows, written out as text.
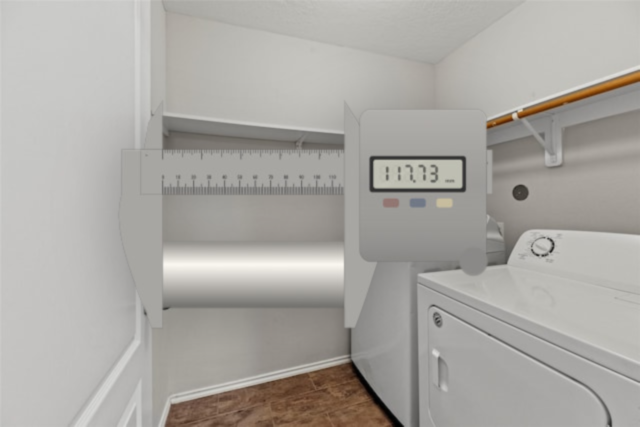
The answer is 117.73 mm
